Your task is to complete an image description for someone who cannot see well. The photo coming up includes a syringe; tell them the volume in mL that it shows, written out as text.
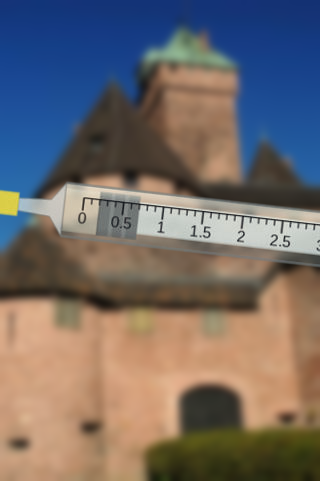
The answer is 0.2 mL
